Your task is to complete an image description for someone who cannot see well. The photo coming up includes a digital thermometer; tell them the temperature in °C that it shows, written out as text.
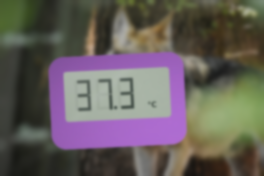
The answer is 37.3 °C
